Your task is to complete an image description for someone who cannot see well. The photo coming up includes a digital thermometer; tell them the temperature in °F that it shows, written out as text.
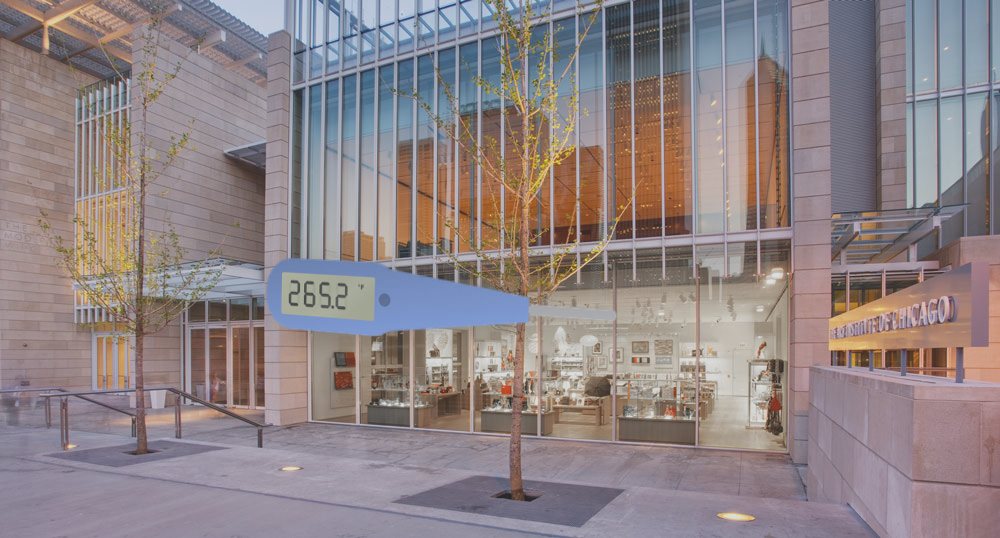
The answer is 265.2 °F
